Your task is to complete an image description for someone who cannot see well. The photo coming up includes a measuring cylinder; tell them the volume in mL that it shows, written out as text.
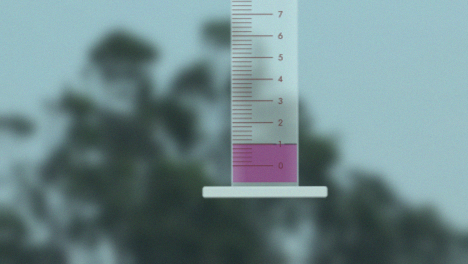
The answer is 1 mL
